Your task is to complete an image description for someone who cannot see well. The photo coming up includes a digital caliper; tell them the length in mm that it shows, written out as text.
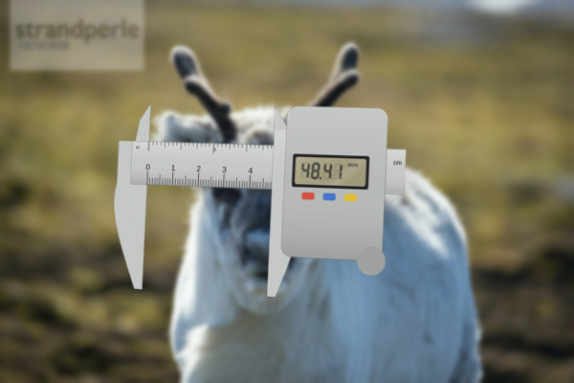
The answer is 48.41 mm
